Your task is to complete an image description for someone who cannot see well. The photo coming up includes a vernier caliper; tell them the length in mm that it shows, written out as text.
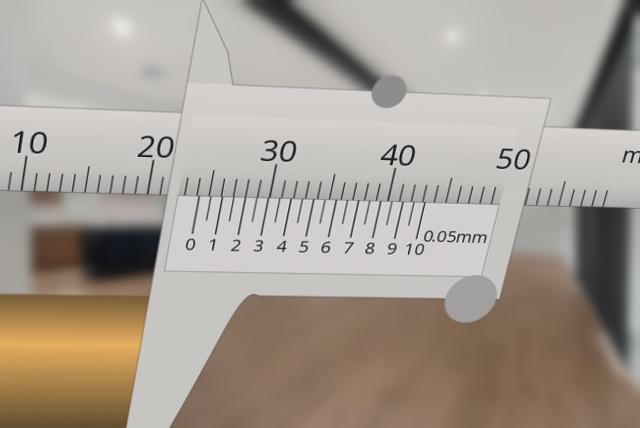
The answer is 24.2 mm
